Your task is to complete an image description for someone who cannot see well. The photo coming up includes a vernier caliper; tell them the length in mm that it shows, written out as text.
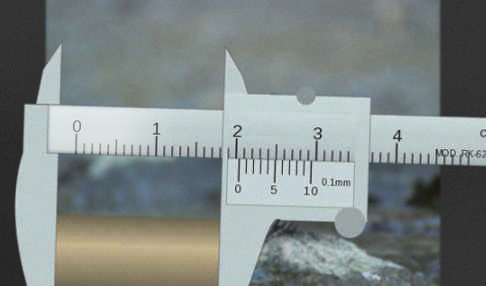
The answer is 20.4 mm
